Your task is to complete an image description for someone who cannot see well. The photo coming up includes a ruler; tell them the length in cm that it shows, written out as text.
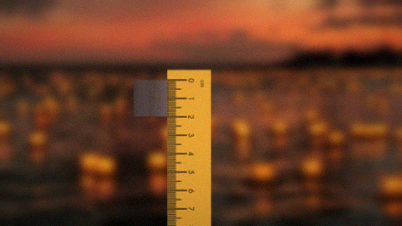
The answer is 2 cm
